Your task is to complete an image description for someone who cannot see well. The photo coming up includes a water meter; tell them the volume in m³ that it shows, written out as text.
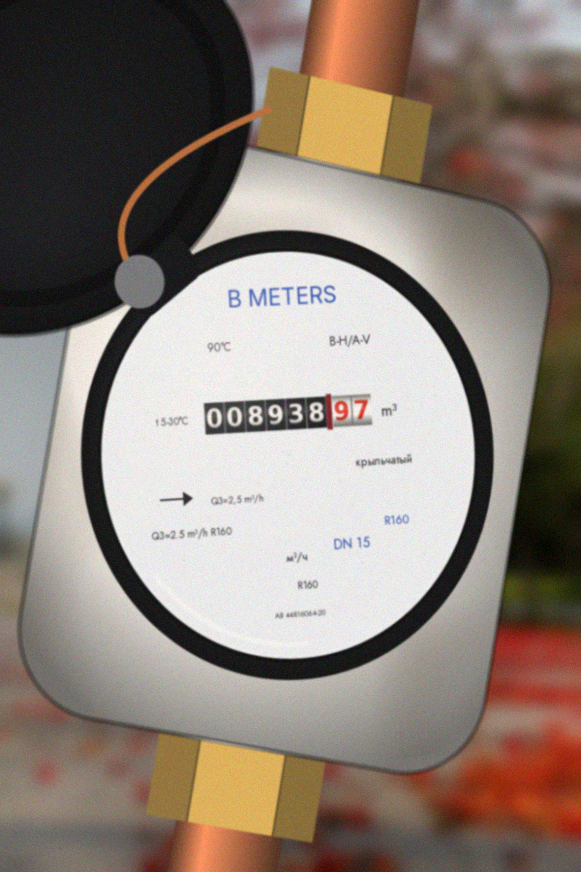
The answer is 8938.97 m³
